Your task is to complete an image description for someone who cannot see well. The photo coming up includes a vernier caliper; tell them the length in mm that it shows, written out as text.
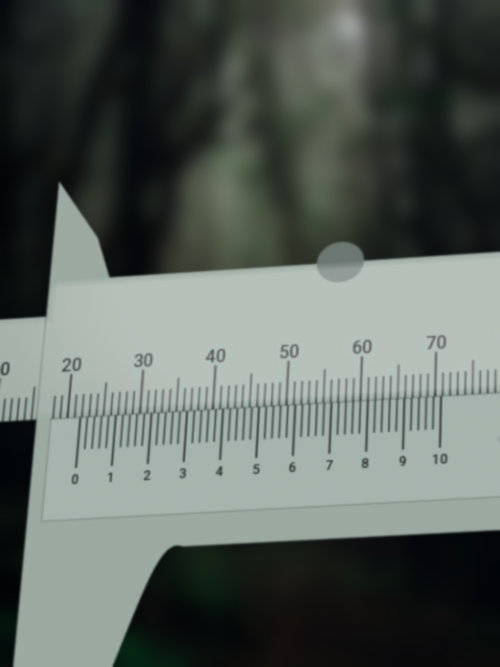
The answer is 21.8 mm
